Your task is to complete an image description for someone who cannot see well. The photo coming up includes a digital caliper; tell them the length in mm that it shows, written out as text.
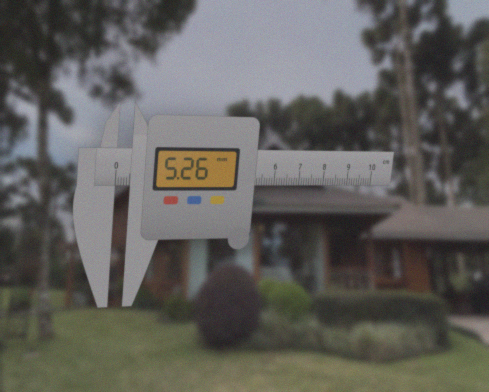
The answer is 5.26 mm
